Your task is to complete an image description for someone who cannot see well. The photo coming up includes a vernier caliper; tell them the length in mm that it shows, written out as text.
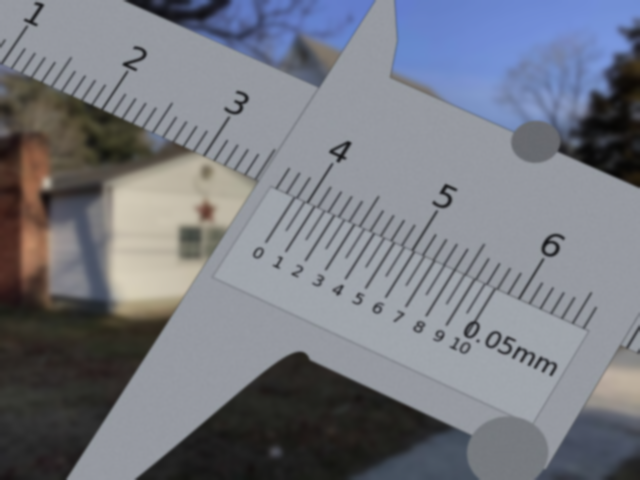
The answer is 38.8 mm
